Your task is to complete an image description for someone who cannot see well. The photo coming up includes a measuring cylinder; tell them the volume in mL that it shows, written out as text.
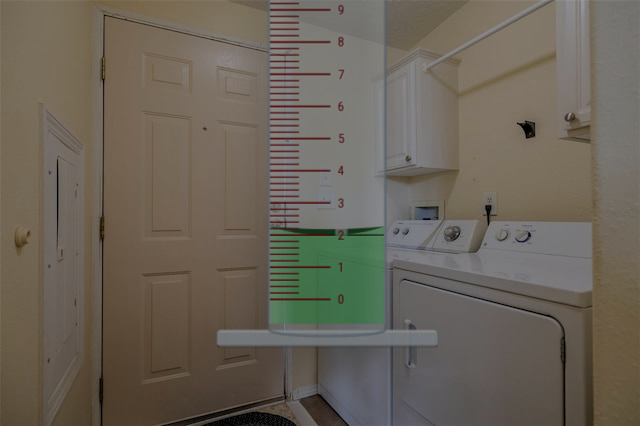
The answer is 2 mL
